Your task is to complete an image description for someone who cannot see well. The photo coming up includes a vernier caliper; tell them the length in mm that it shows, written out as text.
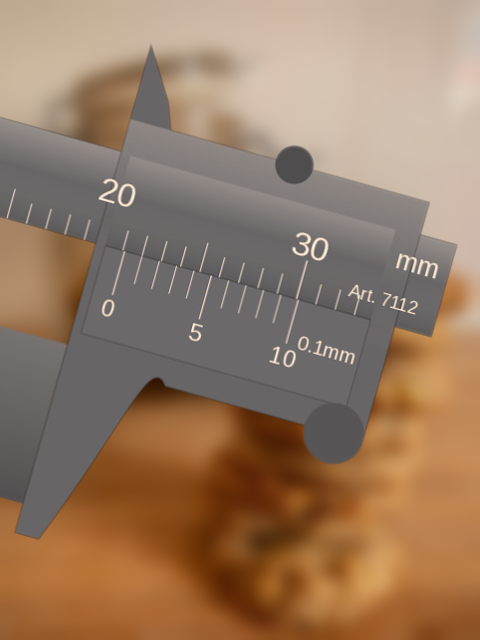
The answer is 21.1 mm
